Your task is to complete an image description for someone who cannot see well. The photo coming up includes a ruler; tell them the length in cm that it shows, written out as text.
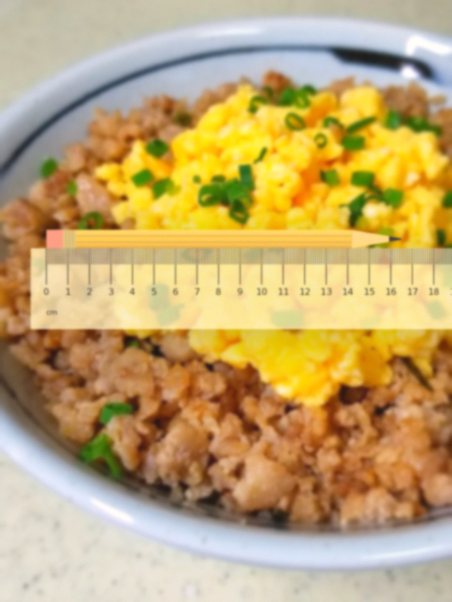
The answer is 16.5 cm
